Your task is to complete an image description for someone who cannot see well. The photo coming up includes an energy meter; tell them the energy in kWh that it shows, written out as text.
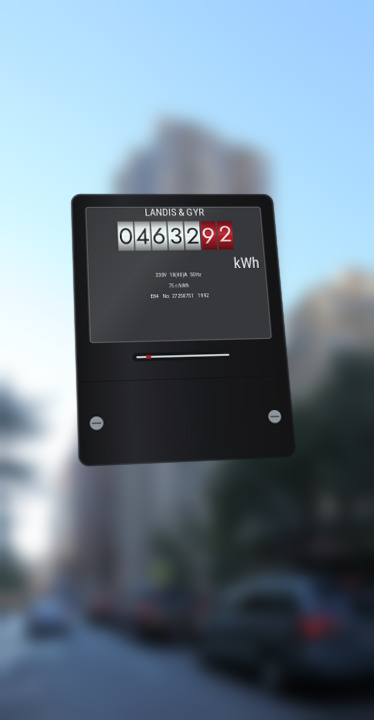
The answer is 4632.92 kWh
